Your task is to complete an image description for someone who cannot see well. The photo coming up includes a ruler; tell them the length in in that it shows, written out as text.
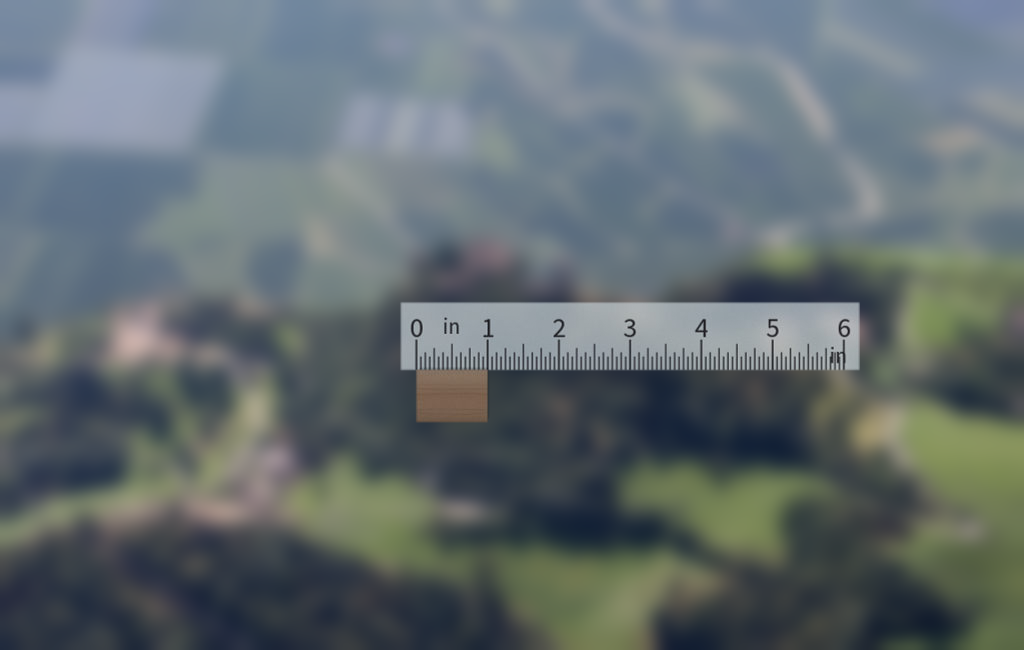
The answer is 1 in
